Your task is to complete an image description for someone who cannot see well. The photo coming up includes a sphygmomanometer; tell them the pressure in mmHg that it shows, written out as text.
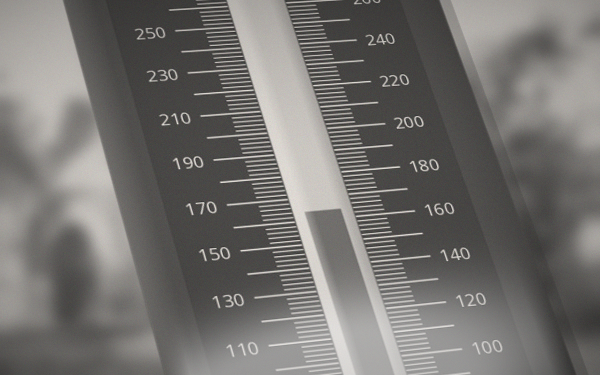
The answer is 164 mmHg
